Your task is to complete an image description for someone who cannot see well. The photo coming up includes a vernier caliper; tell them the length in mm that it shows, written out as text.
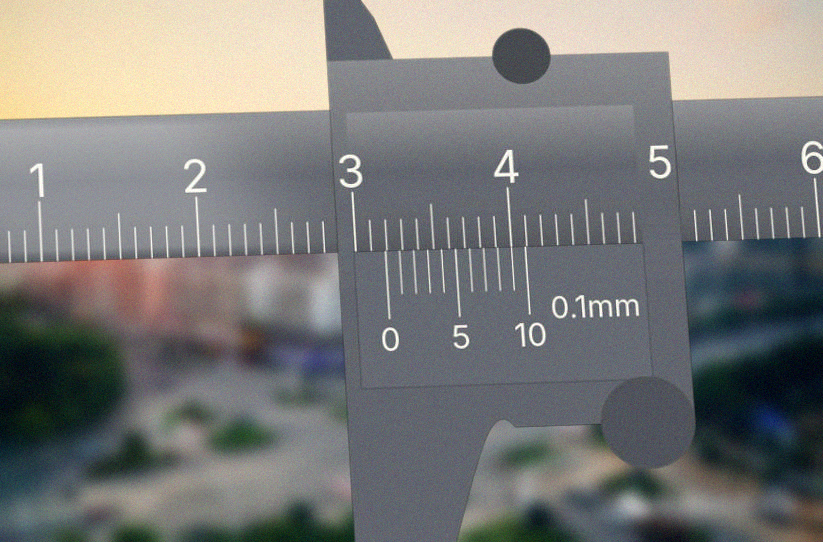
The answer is 31.9 mm
